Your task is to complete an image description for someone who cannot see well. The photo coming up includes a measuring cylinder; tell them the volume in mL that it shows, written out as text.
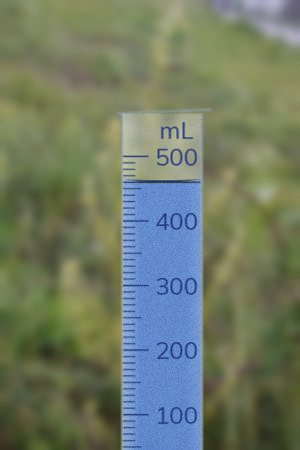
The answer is 460 mL
